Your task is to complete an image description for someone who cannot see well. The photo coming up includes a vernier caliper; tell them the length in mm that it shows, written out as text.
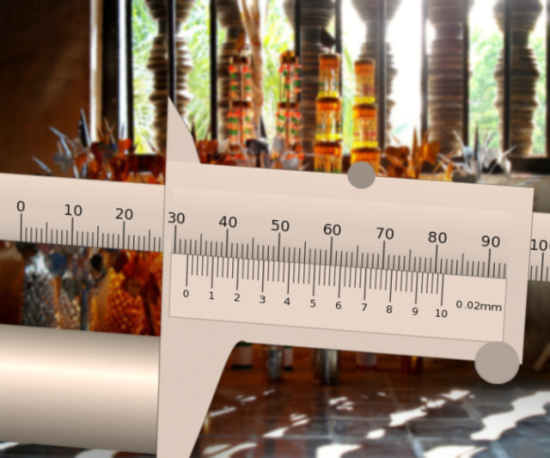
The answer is 32.5 mm
